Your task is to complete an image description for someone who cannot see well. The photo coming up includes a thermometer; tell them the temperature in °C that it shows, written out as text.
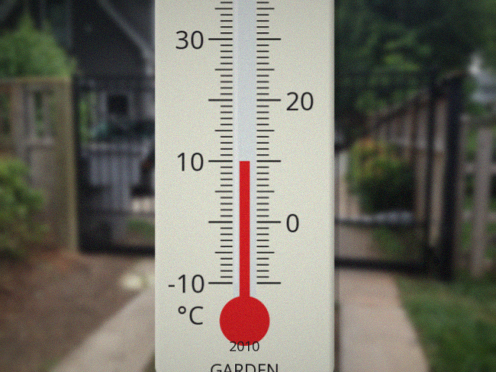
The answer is 10 °C
